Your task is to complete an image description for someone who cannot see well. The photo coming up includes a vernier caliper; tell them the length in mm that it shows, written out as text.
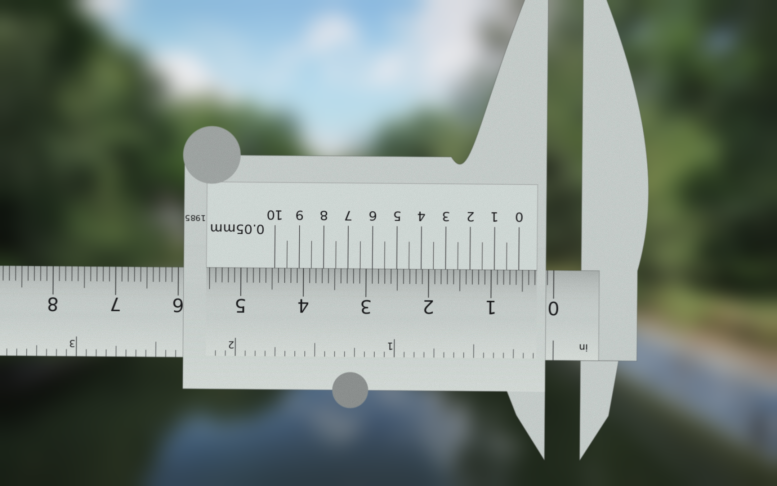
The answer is 5.6 mm
